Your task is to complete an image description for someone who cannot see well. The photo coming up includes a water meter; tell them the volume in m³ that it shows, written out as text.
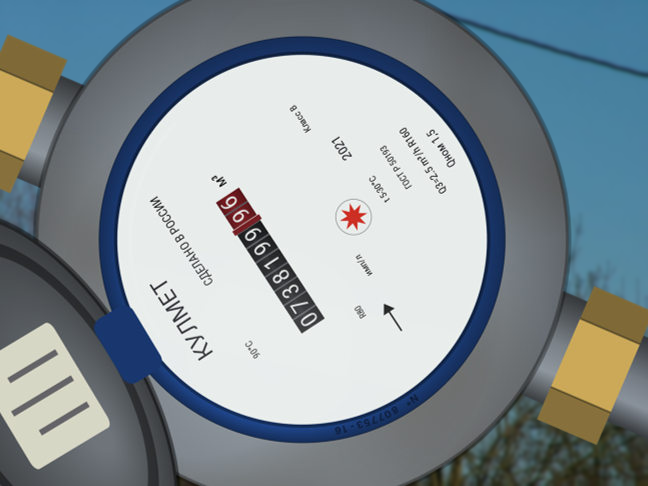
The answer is 738199.96 m³
